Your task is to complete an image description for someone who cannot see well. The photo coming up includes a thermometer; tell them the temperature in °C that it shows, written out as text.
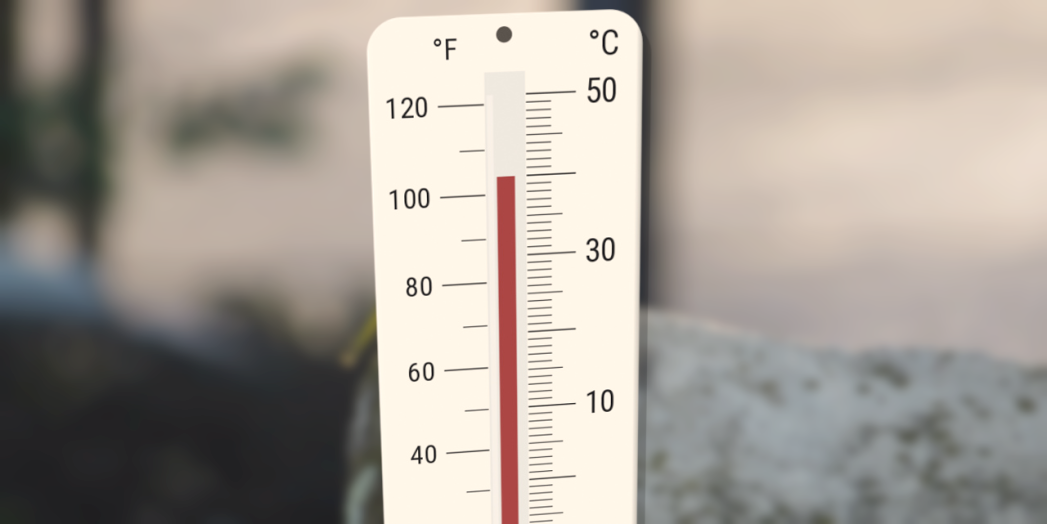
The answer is 40 °C
